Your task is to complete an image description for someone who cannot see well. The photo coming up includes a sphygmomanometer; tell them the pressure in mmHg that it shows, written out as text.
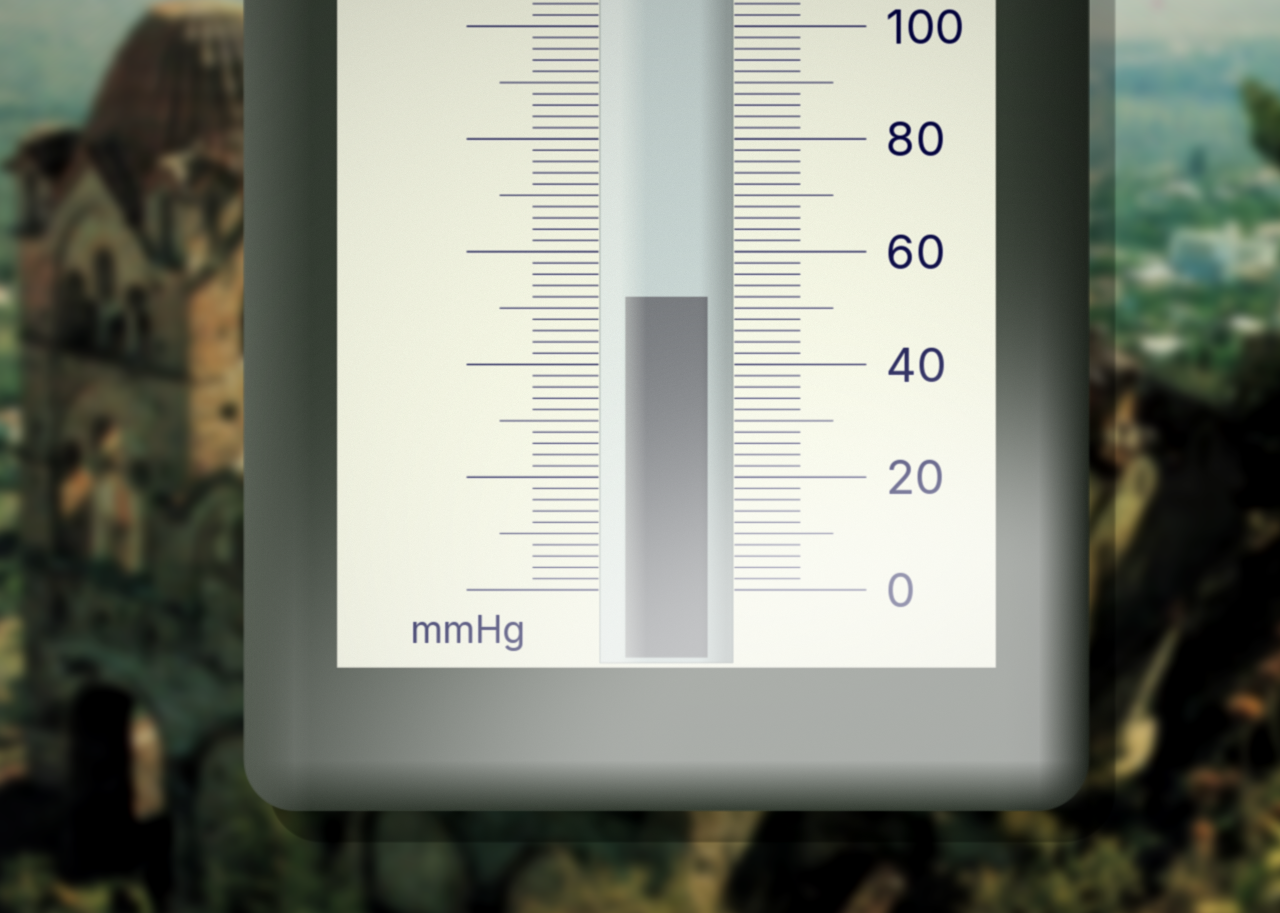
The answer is 52 mmHg
